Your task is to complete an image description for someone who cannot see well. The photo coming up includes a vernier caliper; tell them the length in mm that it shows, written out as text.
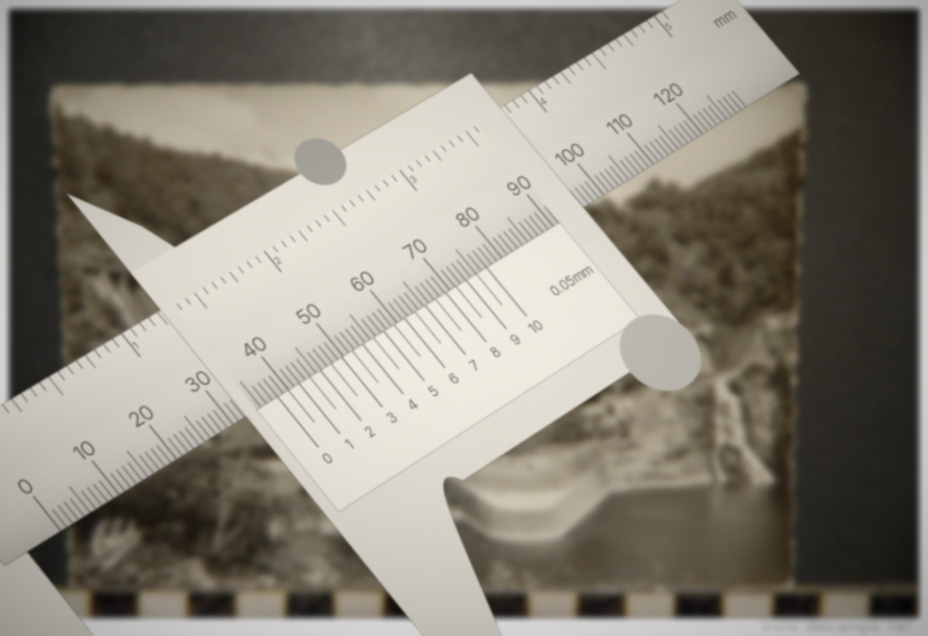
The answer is 38.0 mm
